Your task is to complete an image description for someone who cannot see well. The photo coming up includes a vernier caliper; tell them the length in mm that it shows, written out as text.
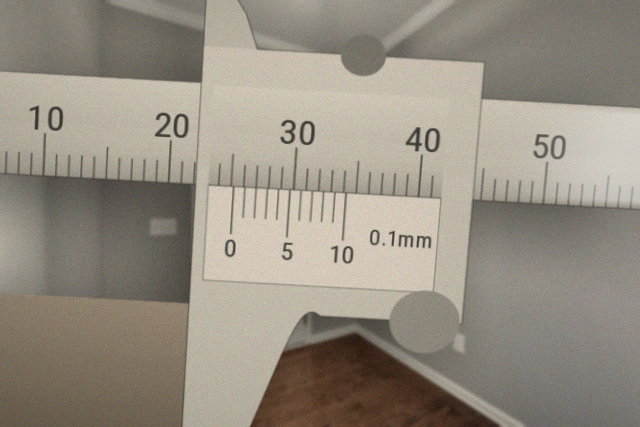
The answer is 25.2 mm
